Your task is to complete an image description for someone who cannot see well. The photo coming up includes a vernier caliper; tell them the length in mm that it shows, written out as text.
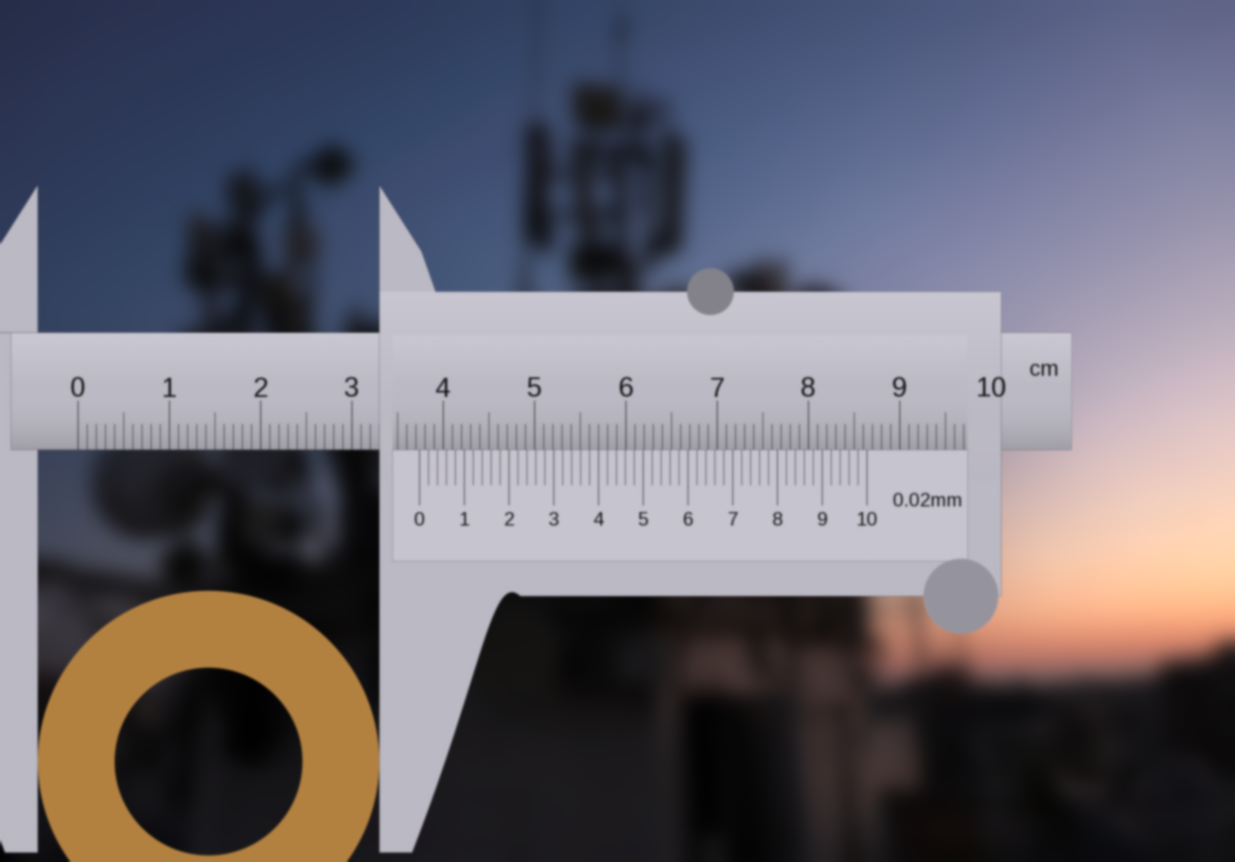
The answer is 37.4 mm
